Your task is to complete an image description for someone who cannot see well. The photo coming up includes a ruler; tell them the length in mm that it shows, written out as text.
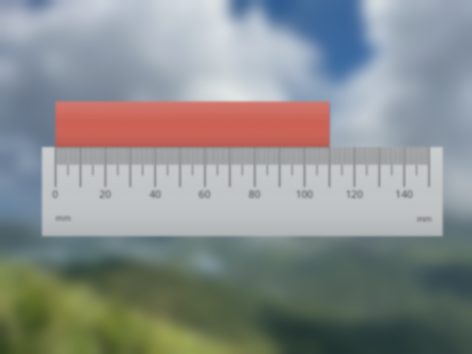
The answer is 110 mm
